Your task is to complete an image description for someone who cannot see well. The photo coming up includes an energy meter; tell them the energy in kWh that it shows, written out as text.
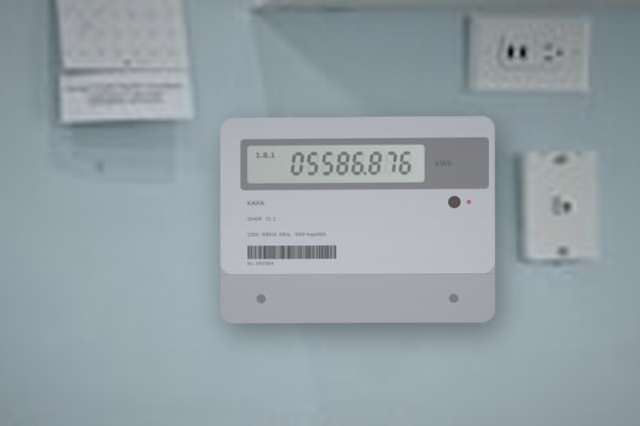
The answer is 5586.876 kWh
